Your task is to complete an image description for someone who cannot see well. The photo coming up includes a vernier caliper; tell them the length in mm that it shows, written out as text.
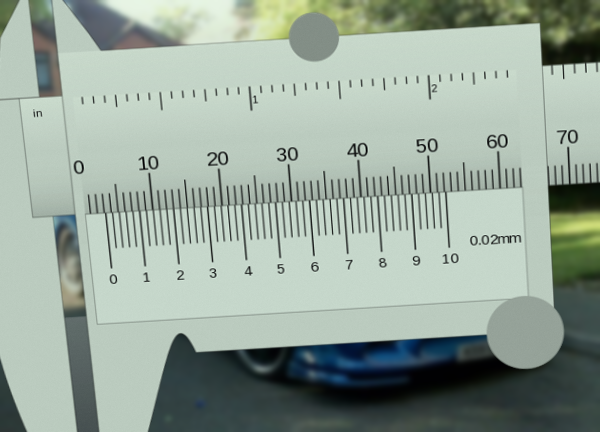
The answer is 3.2 mm
